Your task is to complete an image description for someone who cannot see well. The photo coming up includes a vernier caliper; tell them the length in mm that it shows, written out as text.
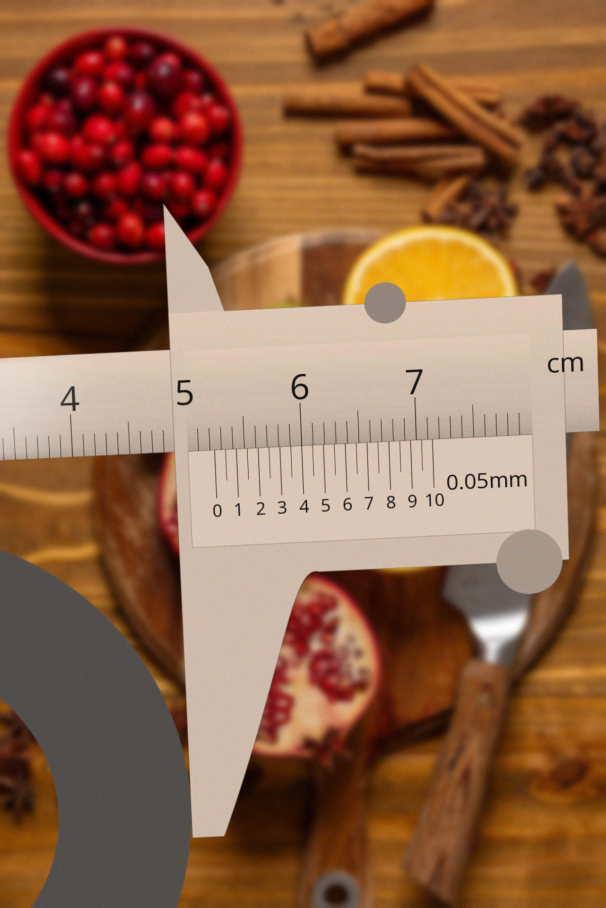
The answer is 52.4 mm
